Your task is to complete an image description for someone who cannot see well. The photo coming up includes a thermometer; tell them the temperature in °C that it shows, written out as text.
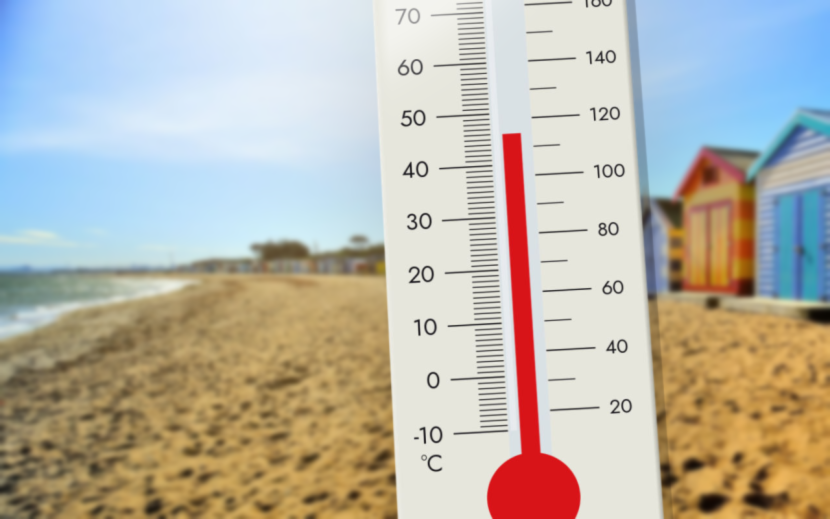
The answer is 46 °C
